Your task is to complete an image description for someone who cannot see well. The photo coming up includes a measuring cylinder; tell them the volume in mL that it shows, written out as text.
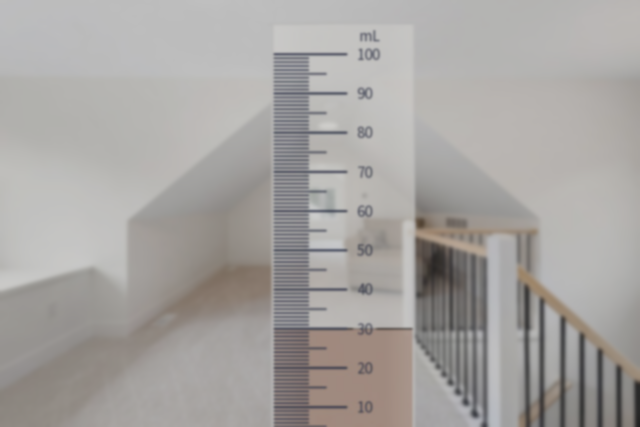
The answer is 30 mL
